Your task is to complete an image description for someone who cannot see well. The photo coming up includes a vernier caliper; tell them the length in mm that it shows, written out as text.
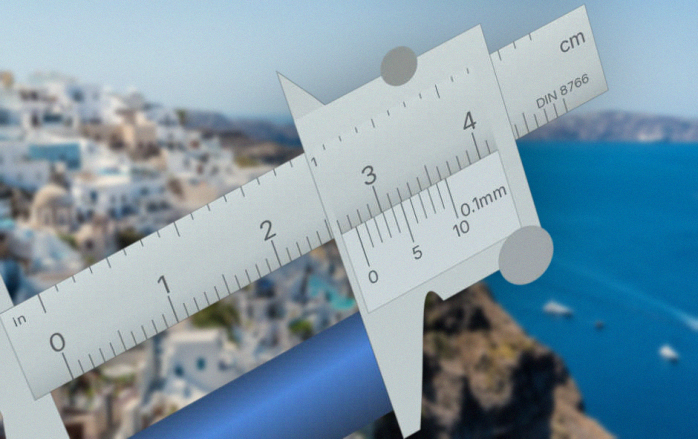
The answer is 27.4 mm
